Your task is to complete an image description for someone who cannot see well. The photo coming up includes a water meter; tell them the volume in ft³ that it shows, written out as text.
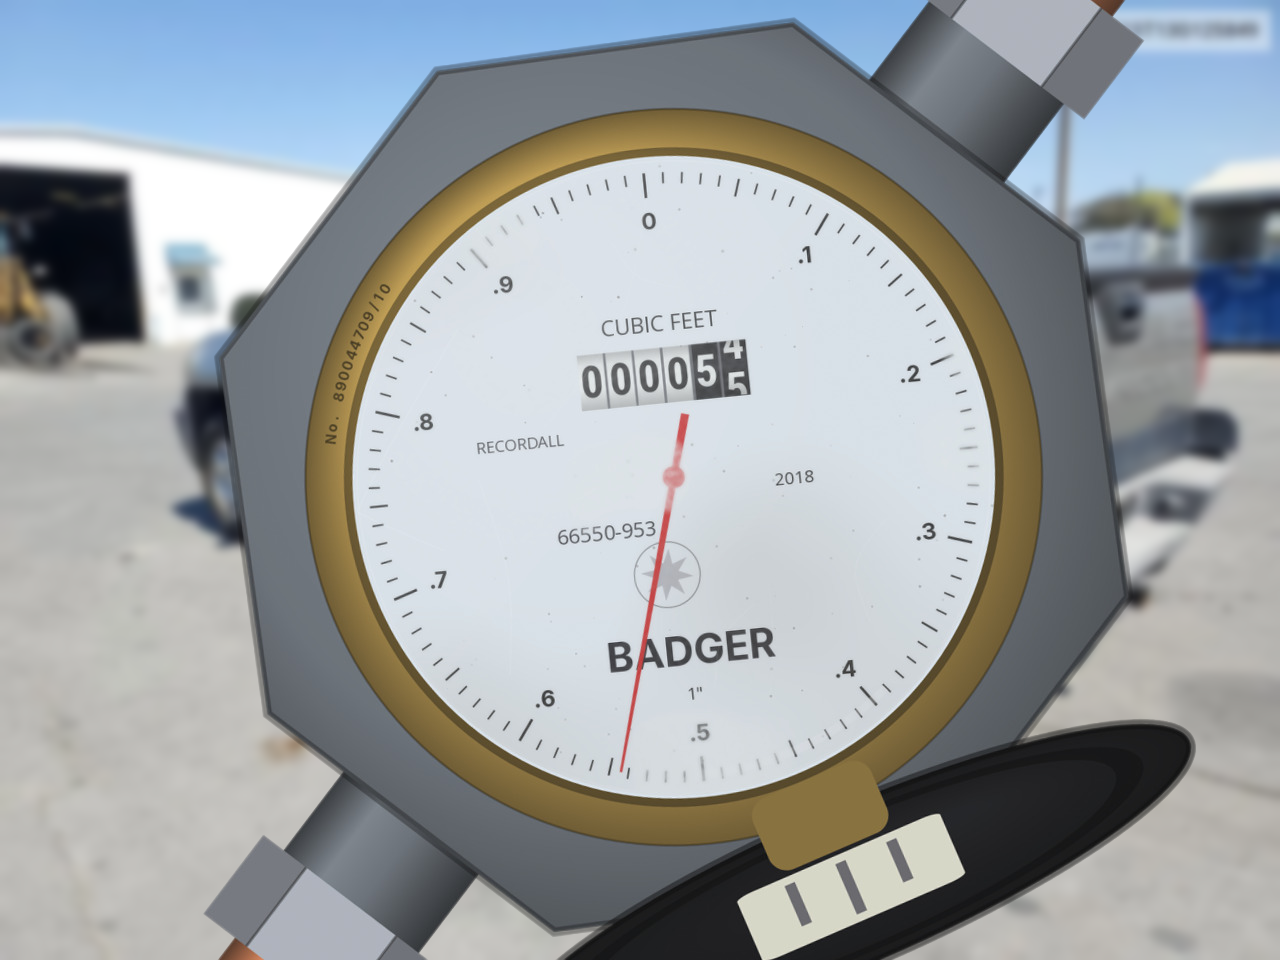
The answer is 54.54 ft³
